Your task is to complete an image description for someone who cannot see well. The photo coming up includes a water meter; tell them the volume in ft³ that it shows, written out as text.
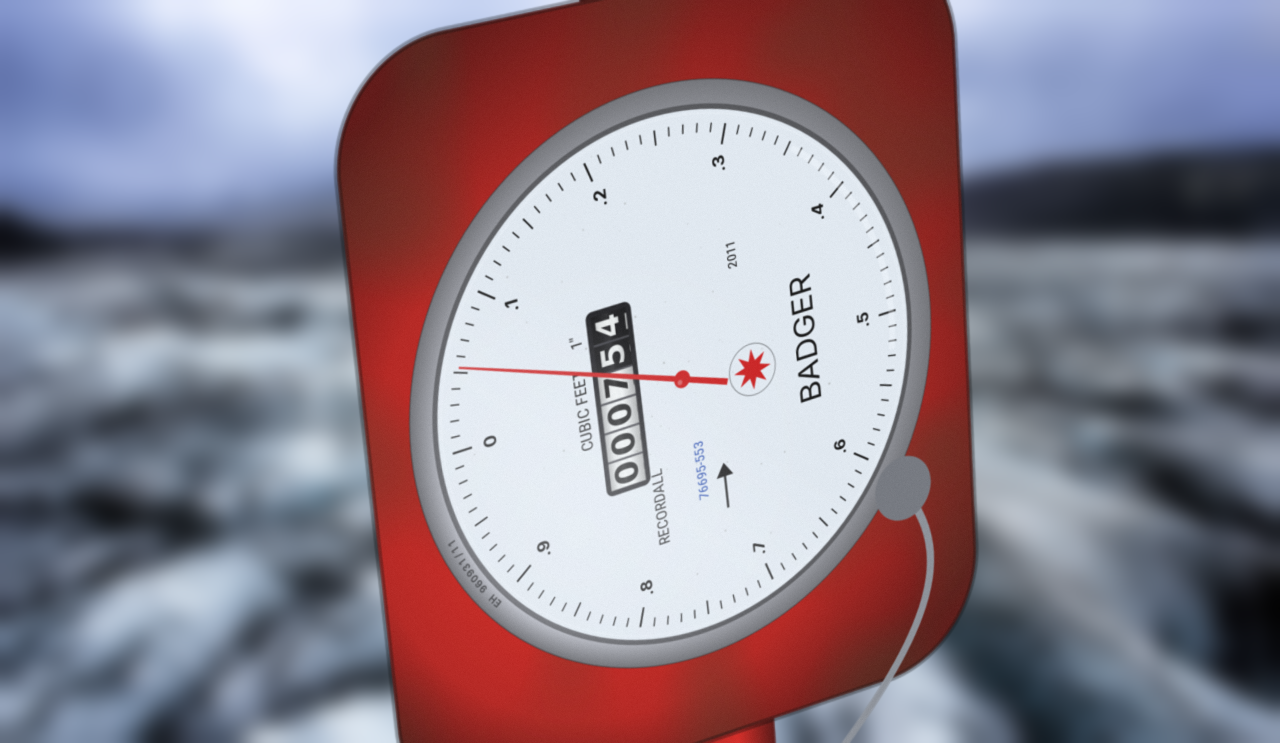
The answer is 754.05 ft³
